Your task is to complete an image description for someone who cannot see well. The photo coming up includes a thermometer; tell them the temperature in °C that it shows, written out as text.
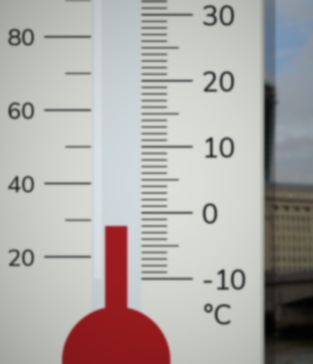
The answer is -2 °C
